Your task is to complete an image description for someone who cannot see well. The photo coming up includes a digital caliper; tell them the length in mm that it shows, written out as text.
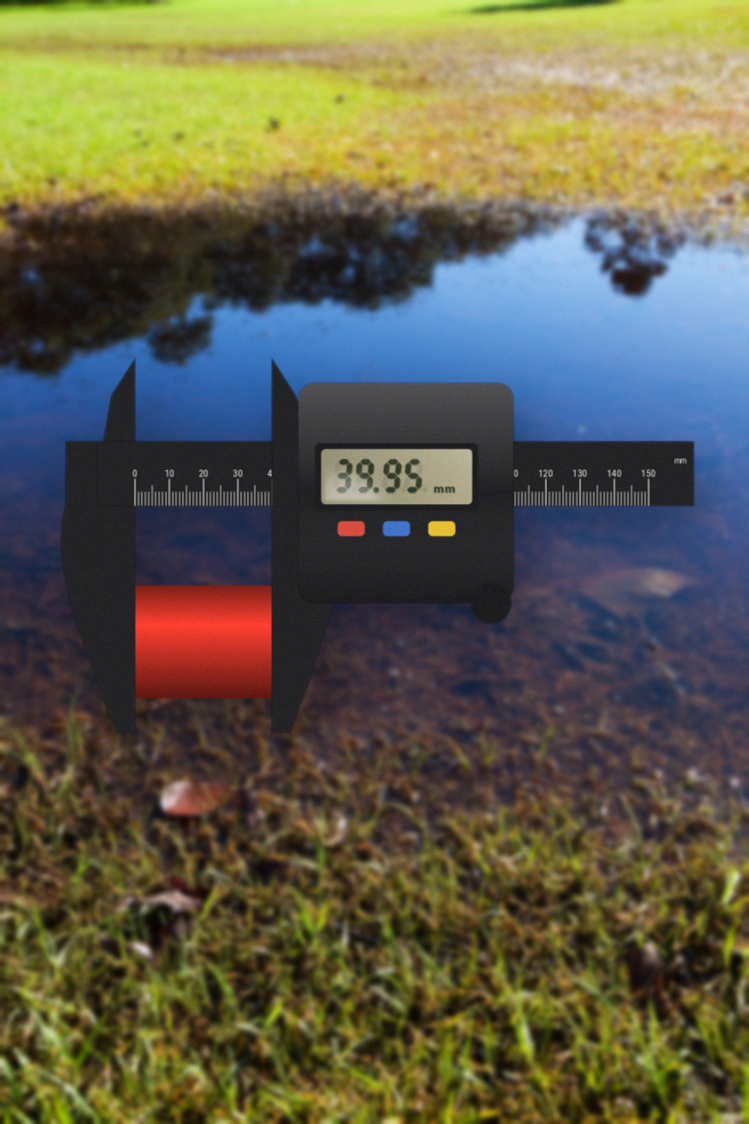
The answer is 39.95 mm
